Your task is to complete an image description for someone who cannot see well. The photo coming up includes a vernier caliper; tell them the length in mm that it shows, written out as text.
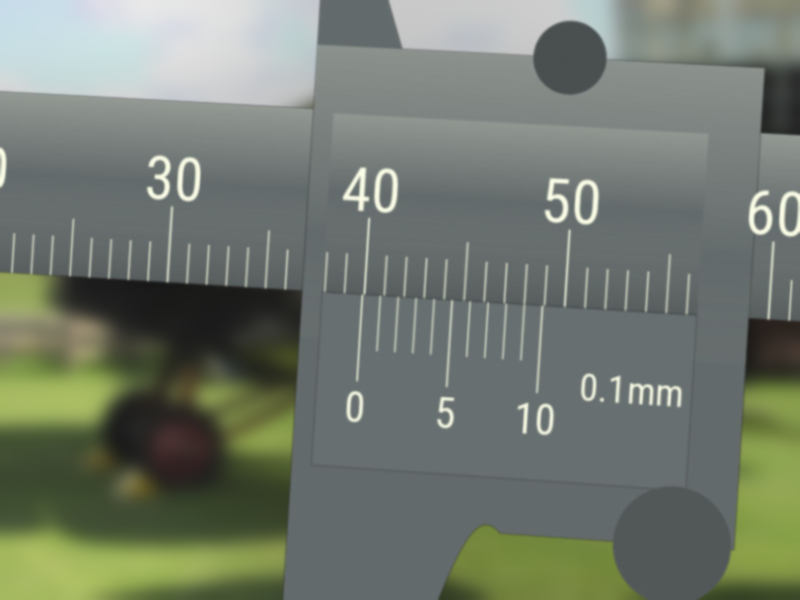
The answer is 39.9 mm
